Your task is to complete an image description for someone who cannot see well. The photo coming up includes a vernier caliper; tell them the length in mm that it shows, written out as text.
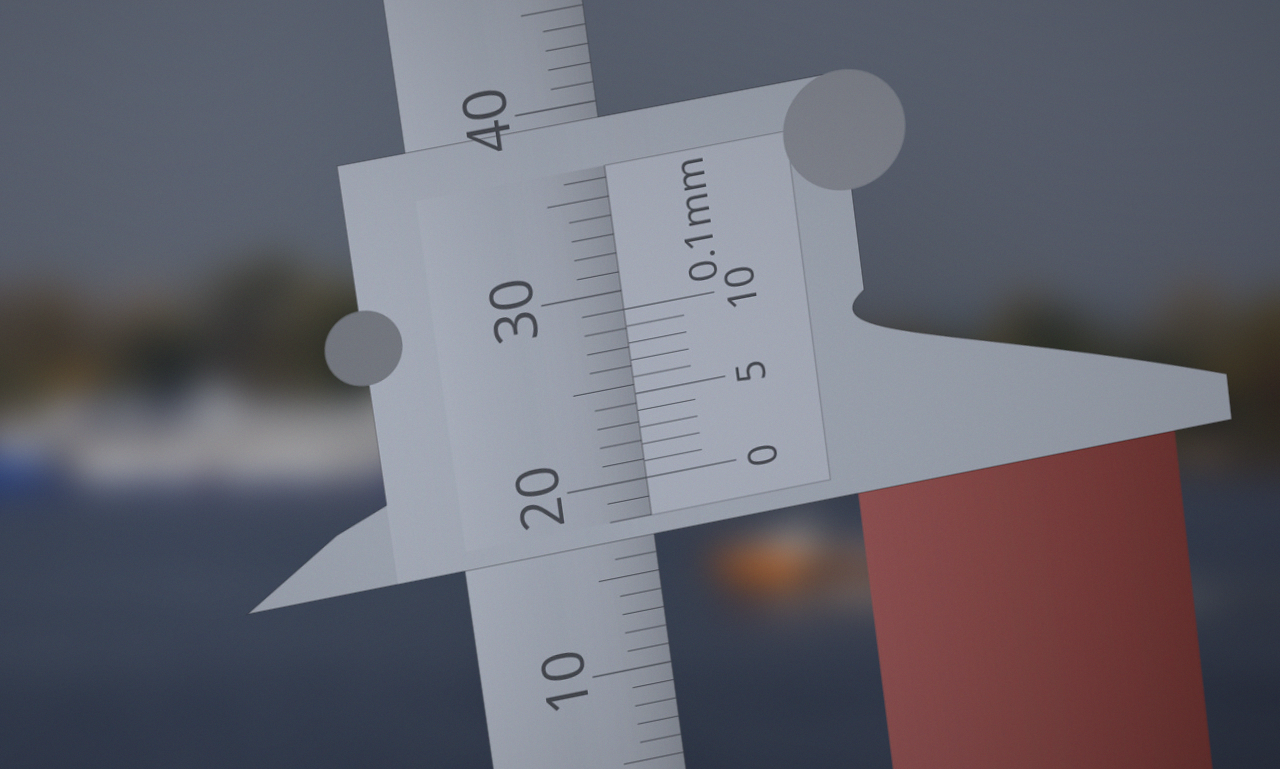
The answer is 20.0 mm
